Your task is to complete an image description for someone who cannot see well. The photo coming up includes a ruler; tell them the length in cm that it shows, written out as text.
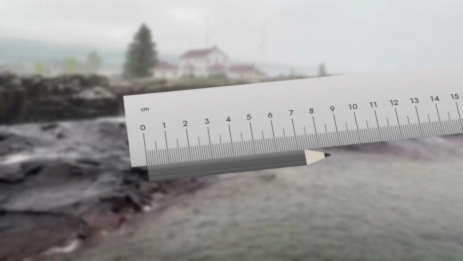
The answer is 8.5 cm
